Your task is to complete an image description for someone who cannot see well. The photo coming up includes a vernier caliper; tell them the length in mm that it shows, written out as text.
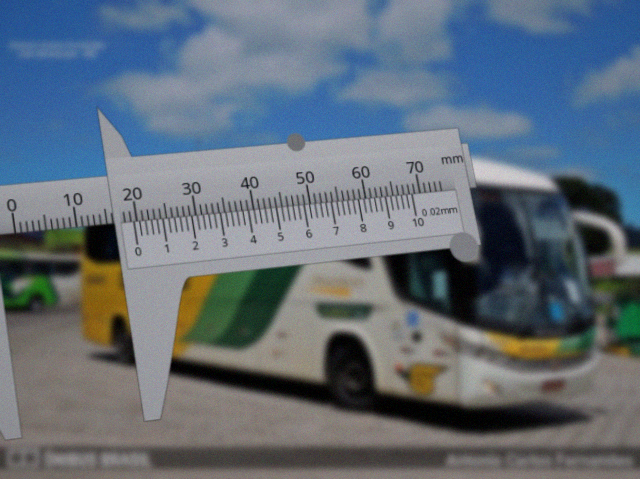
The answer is 19.5 mm
